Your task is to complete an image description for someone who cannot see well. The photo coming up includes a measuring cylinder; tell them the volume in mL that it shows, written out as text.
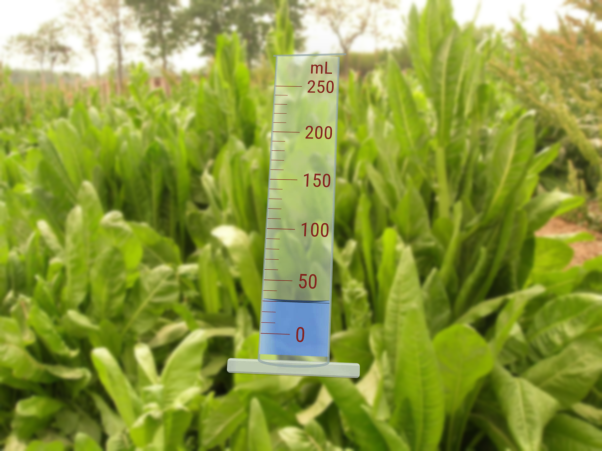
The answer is 30 mL
